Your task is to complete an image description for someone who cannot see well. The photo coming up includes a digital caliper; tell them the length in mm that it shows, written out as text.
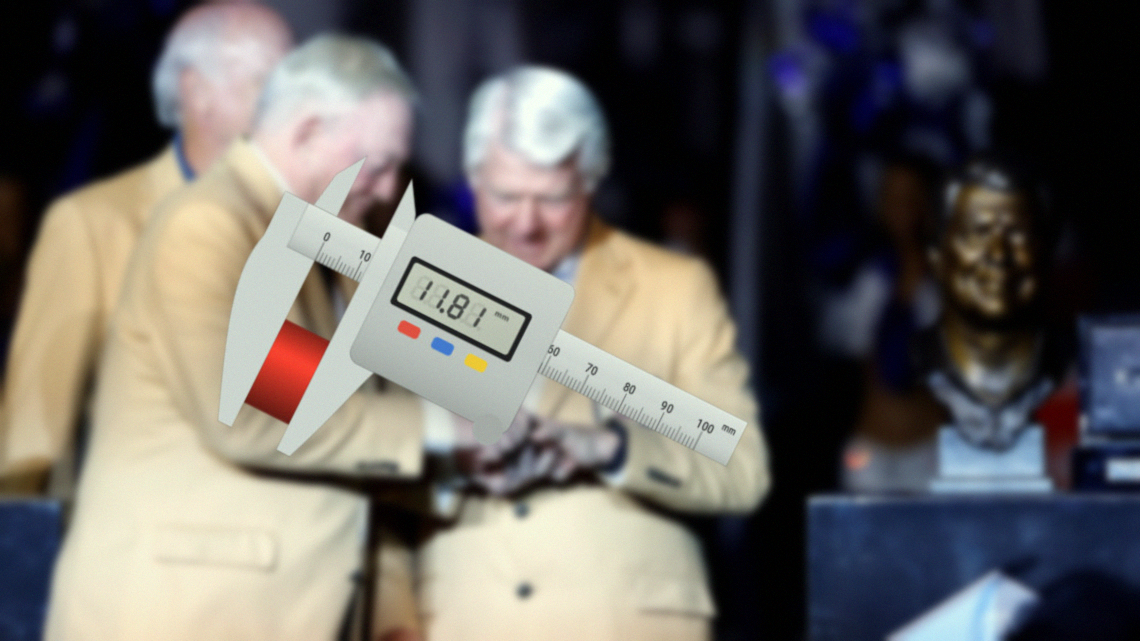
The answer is 11.81 mm
